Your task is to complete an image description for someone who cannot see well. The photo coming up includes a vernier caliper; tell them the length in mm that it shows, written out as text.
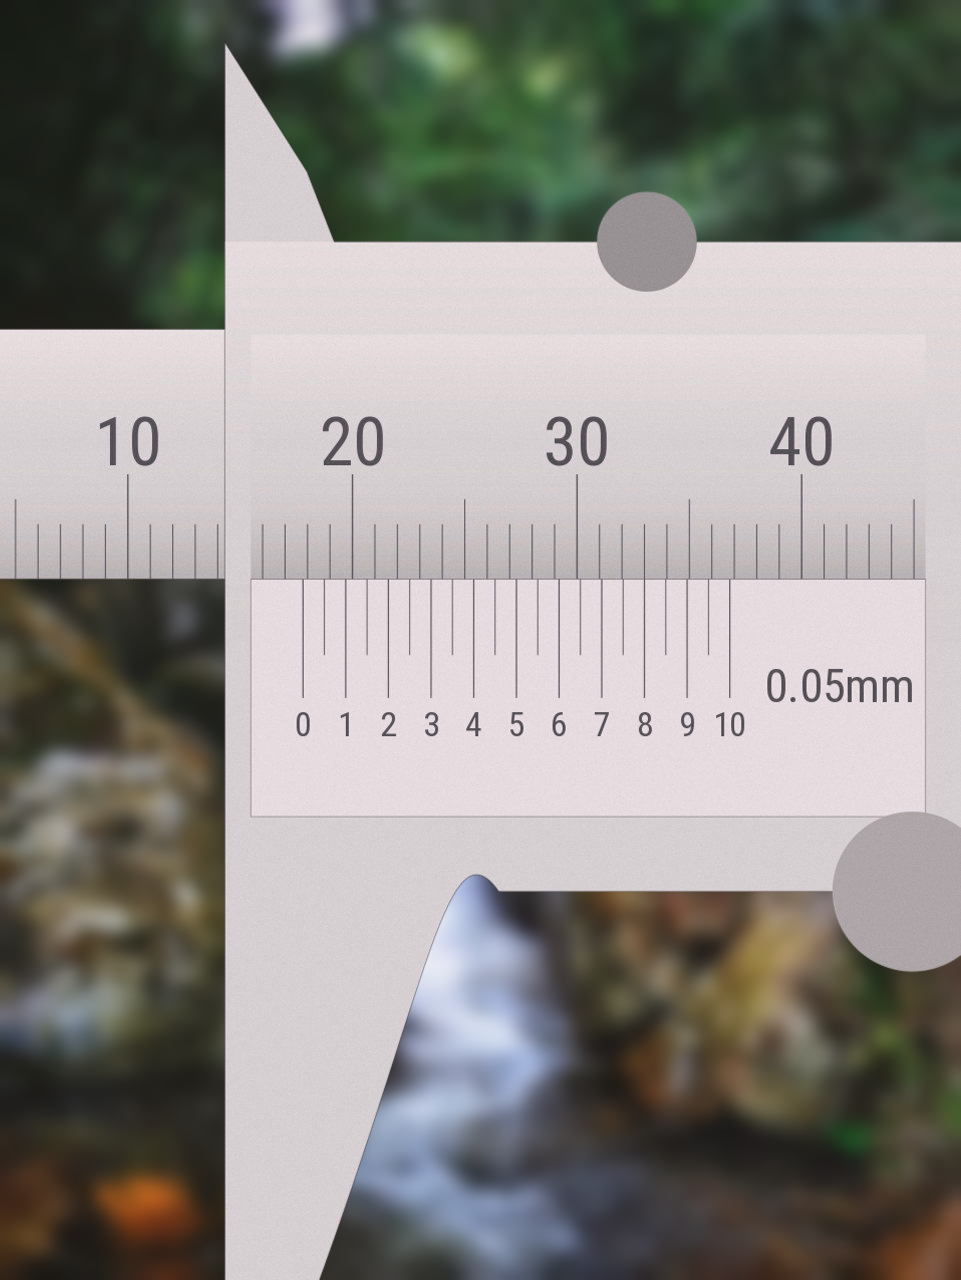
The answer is 17.8 mm
